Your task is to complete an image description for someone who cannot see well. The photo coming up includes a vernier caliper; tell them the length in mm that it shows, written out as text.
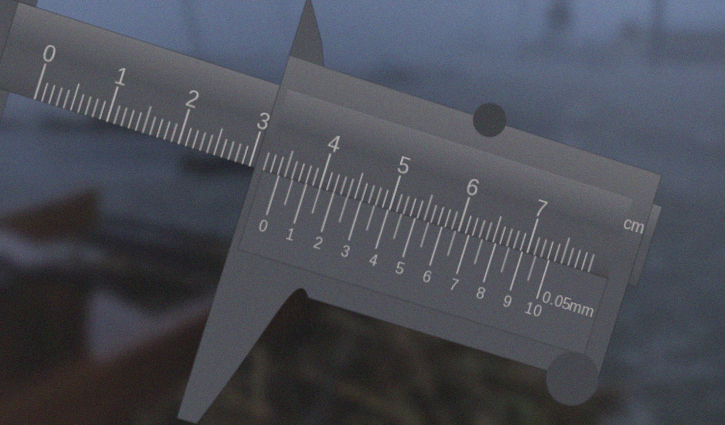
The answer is 34.2 mm
